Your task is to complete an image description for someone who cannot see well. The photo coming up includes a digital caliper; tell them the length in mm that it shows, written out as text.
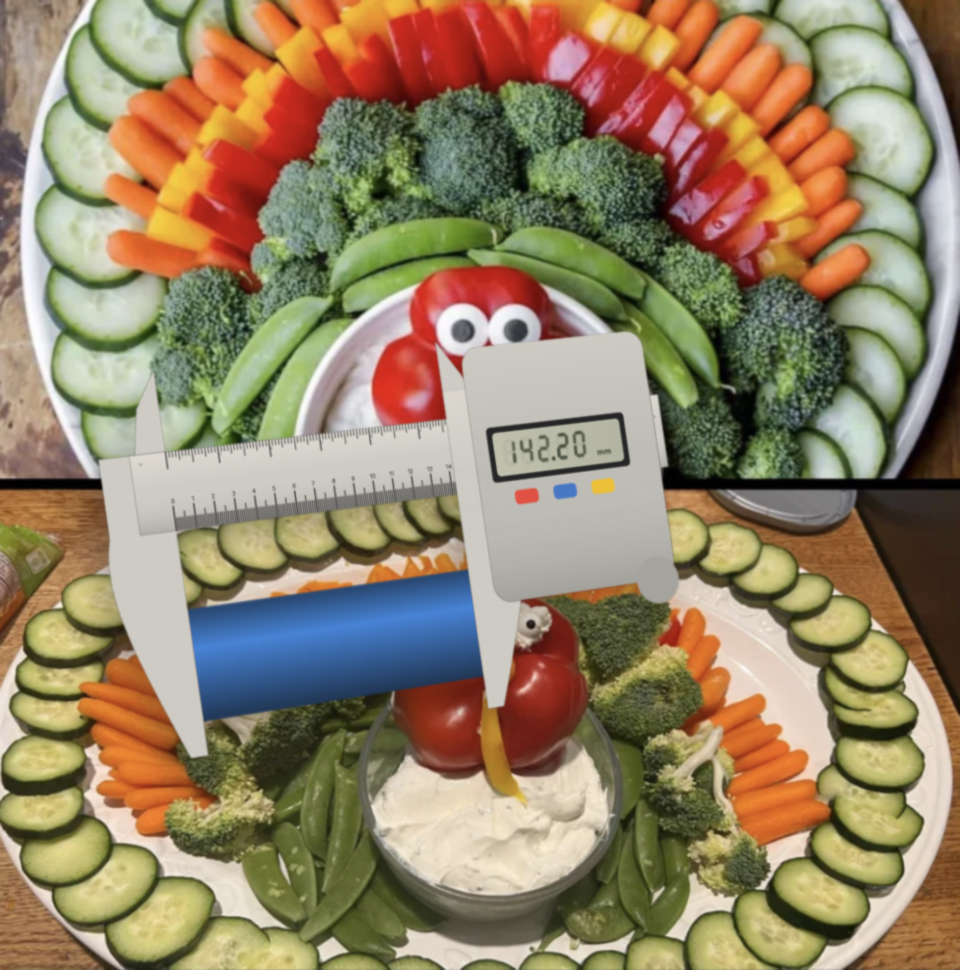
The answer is 142.20 mm
